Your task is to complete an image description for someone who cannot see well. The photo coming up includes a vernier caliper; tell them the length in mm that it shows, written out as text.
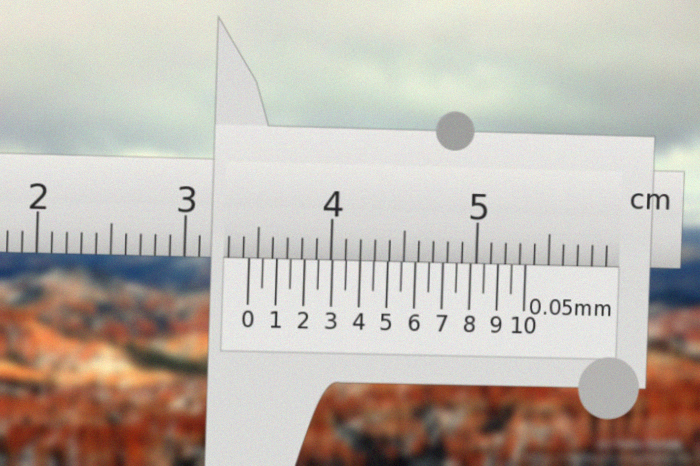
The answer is 34.4 mm
